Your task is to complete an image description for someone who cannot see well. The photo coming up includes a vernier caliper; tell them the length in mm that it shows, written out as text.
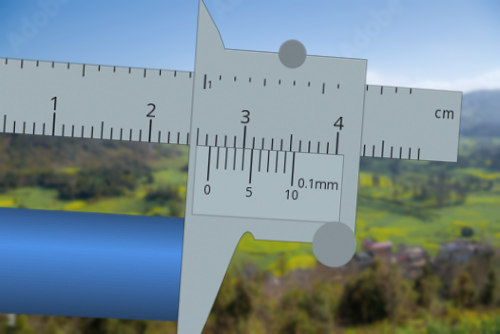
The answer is 26.4 mm
